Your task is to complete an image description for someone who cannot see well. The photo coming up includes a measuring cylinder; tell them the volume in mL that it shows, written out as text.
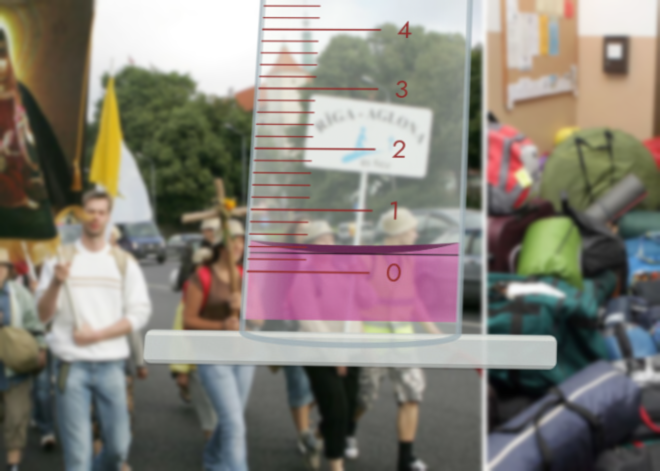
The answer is 0.3 mL
